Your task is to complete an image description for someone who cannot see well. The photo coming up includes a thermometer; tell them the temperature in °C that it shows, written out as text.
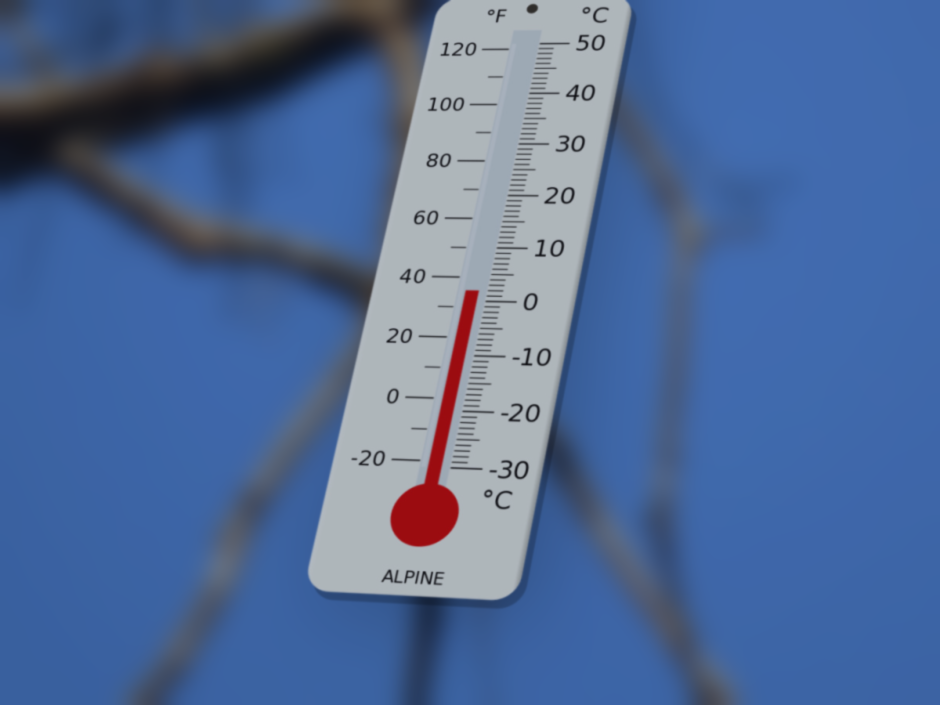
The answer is 2 °C
